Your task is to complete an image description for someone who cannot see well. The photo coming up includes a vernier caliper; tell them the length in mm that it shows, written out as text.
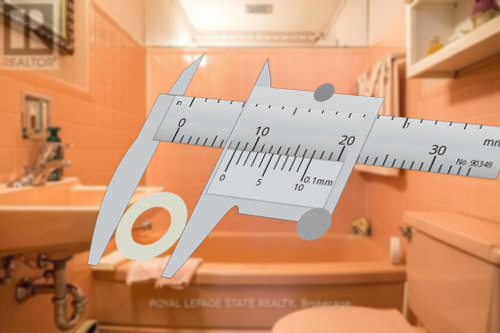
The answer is 8.0 mm
